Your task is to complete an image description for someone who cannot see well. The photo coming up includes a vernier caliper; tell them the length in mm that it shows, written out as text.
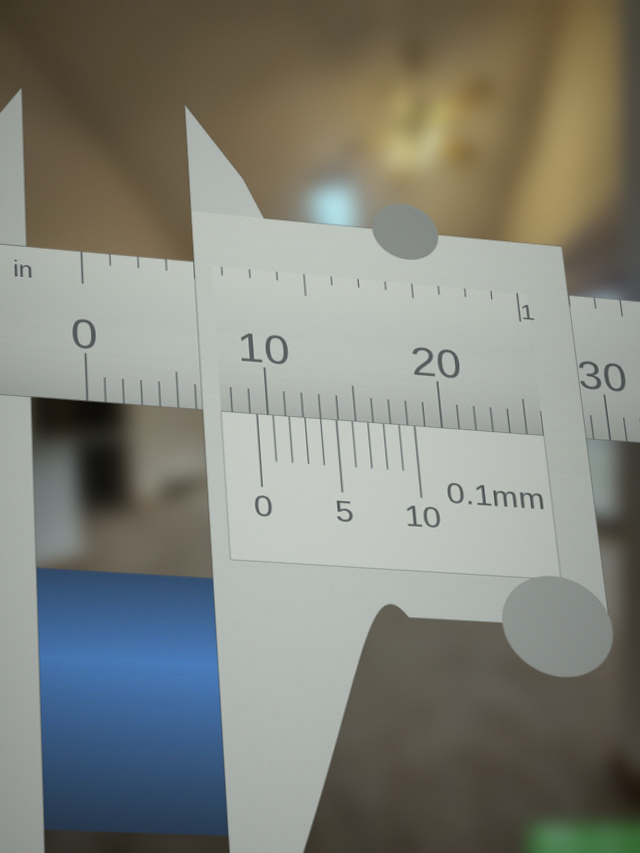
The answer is 9.4 mm
